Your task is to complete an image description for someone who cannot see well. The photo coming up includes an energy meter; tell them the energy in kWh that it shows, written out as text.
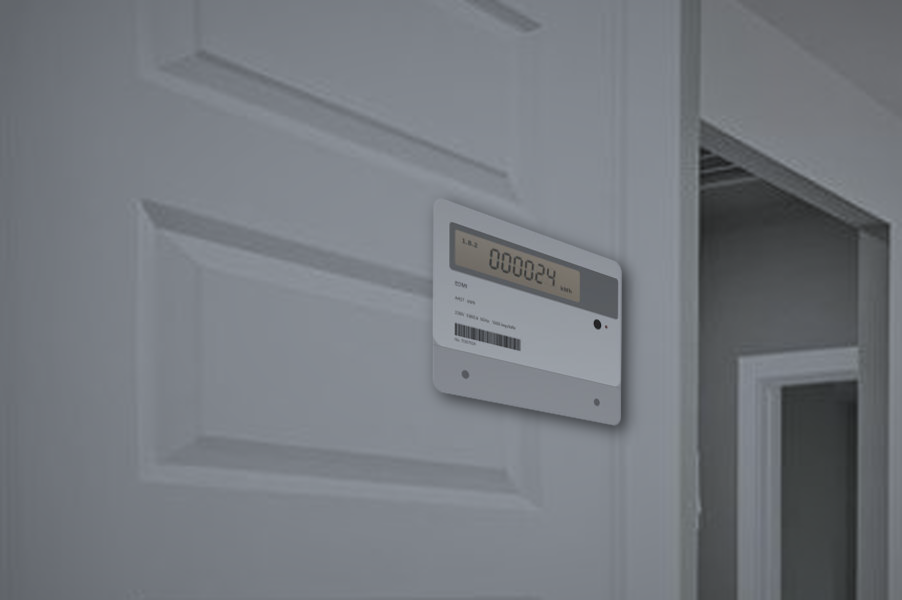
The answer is 24 kWh
